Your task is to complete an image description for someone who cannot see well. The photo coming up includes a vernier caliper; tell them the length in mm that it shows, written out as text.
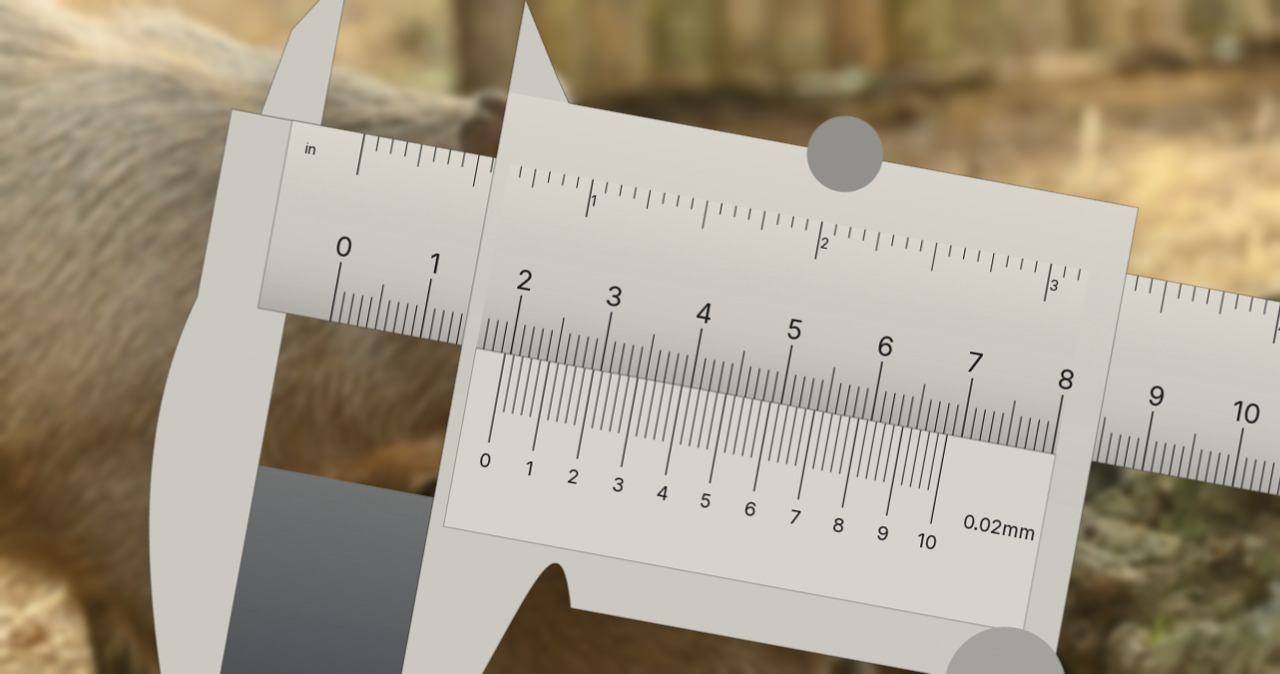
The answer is 19.4 mm
